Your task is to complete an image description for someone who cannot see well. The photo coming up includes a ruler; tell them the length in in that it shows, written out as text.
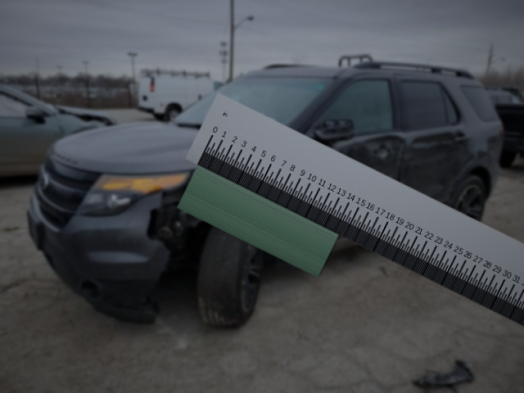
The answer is 14.5 in
